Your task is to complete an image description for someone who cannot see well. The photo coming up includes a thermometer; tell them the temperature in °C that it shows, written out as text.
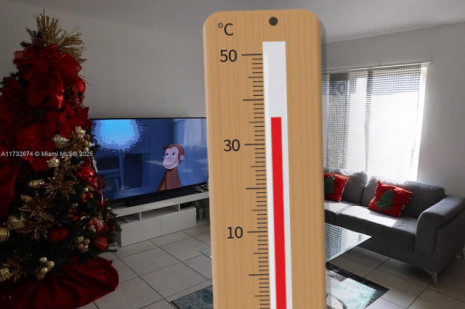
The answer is 36 °C
